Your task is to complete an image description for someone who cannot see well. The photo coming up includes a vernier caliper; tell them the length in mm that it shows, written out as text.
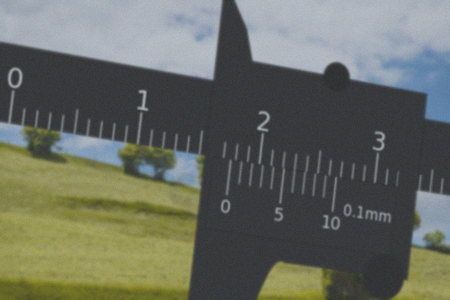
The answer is 17.6 mm
